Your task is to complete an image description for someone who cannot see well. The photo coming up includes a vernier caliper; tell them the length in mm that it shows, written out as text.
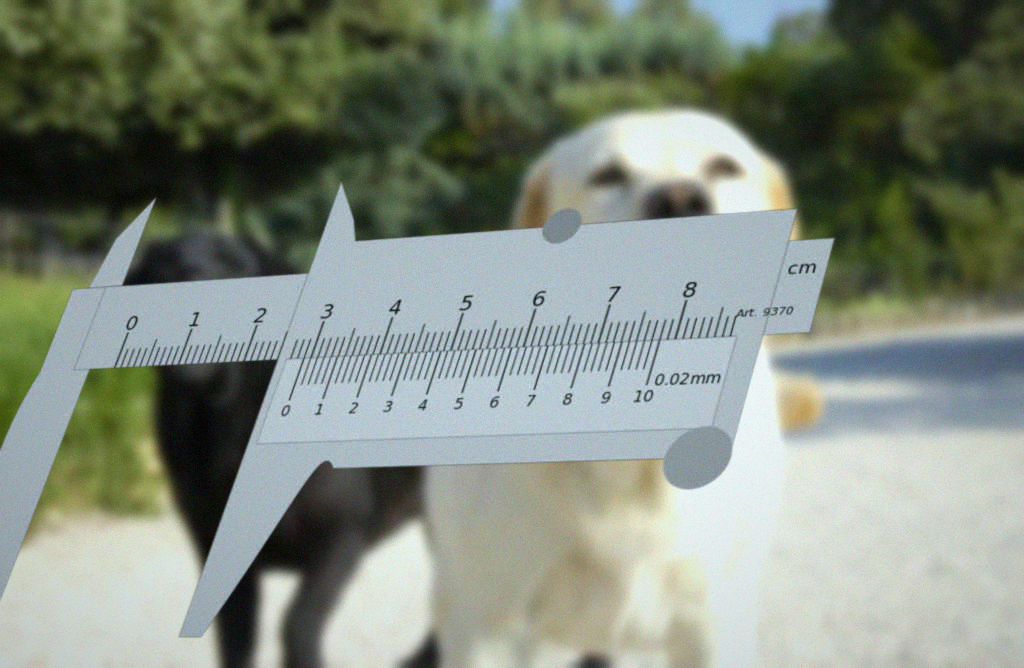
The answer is 29.0 mm
